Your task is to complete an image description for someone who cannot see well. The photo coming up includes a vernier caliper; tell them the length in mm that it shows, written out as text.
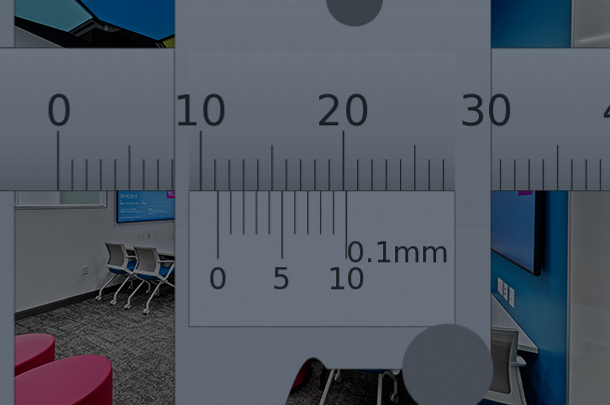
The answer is 11.2 mm
